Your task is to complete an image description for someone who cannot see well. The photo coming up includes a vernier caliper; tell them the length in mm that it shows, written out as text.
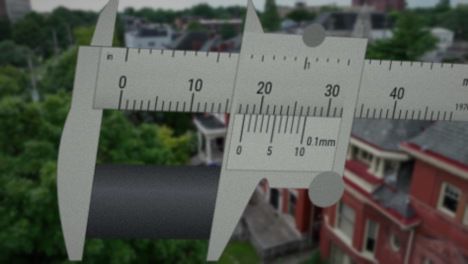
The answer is 17.8 mm
